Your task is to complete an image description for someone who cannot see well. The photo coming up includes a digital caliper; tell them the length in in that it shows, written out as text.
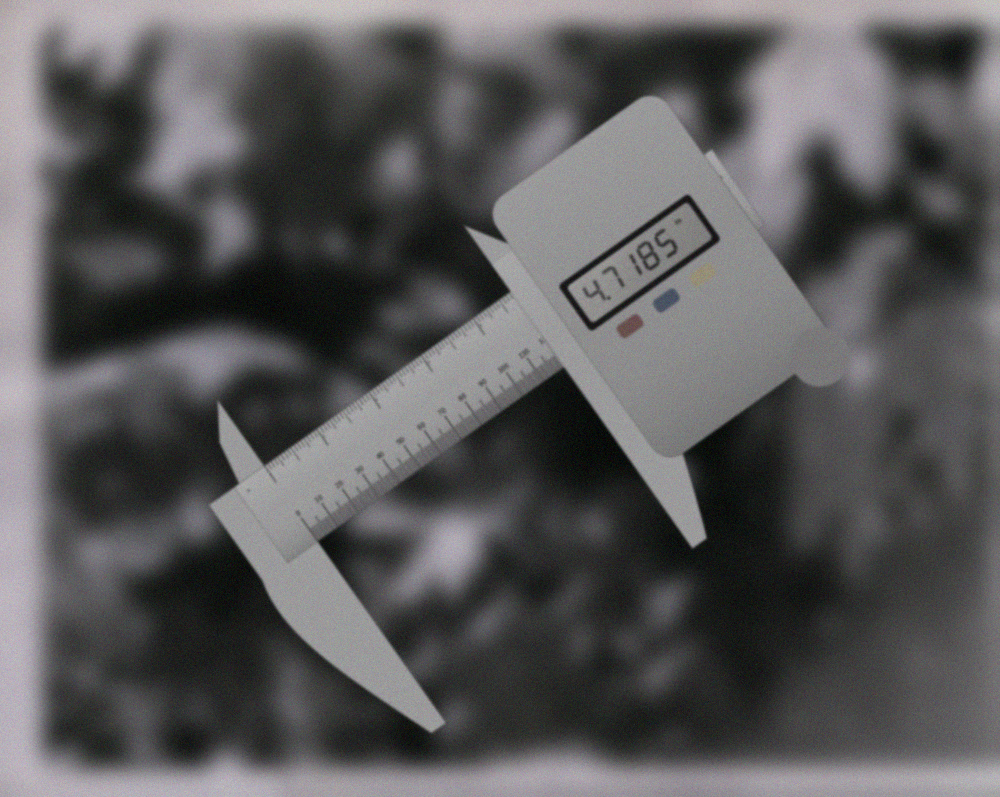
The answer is 4.7185 in
